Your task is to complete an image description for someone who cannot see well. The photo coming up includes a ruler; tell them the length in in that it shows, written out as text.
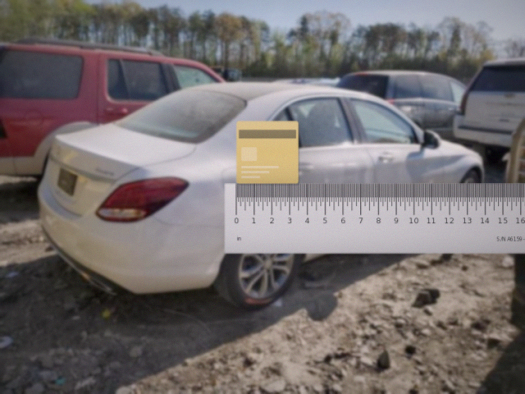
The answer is 3.5 in
